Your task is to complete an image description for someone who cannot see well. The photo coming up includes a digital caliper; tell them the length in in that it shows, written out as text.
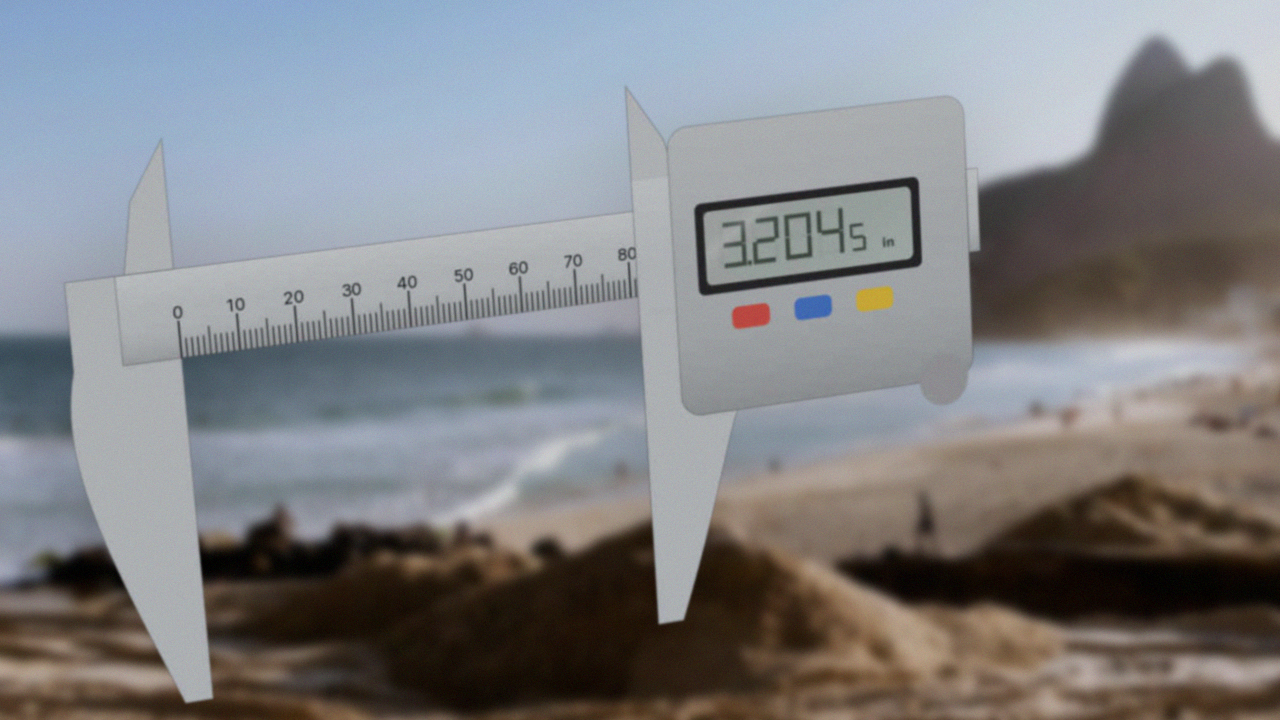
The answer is 3.2045 in
